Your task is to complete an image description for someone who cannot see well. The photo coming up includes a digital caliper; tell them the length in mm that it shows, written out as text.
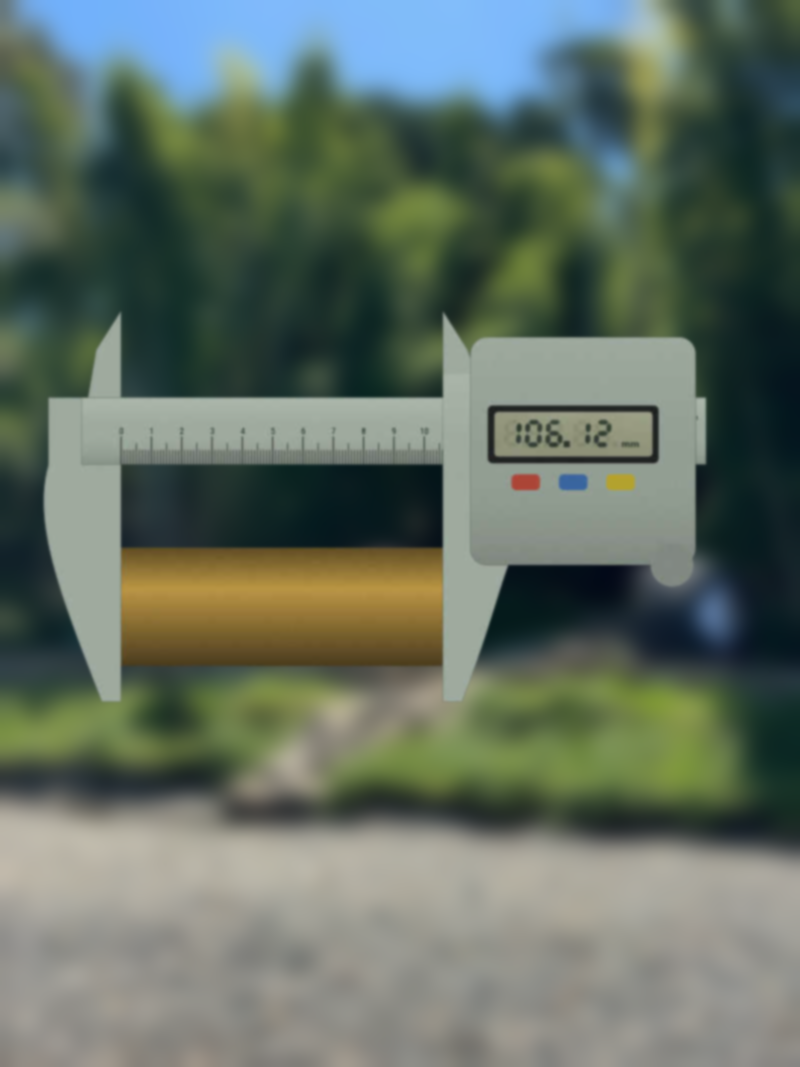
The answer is 106.12 mm
